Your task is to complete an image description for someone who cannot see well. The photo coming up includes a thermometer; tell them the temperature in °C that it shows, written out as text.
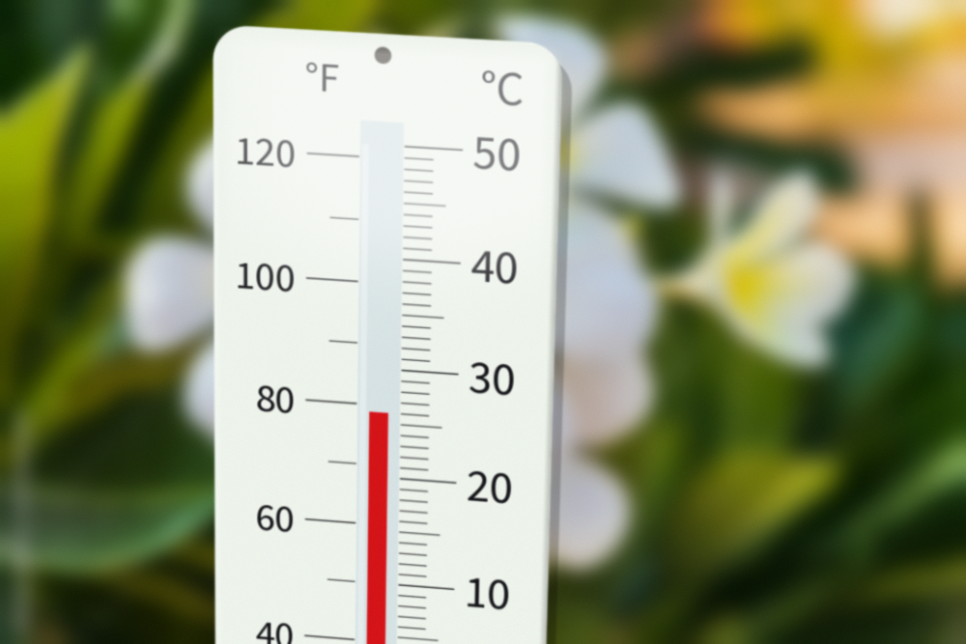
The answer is 26 °C
